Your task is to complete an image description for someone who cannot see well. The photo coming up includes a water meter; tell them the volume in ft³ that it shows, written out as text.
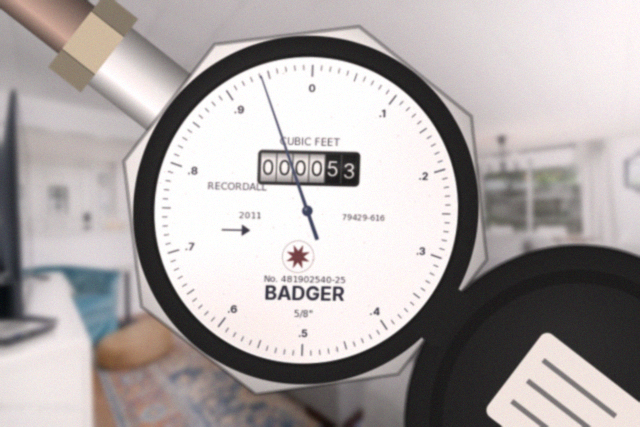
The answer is 52.94 ft³
